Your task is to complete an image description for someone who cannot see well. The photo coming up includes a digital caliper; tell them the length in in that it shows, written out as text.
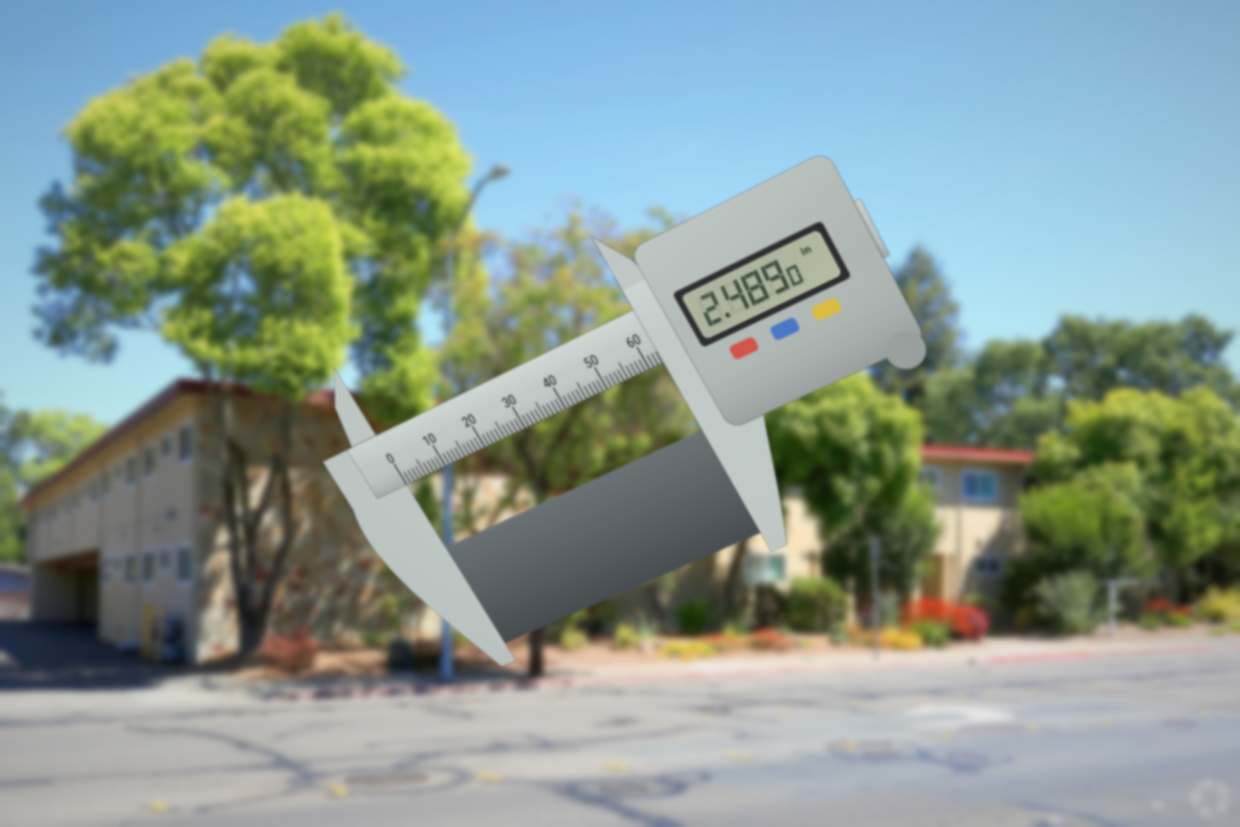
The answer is 2.4890 in
